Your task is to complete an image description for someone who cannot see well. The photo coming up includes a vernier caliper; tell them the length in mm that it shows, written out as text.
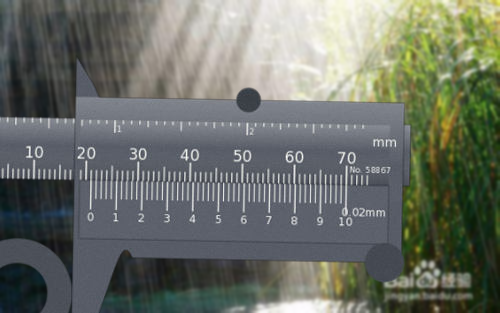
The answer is 21.0 mm
